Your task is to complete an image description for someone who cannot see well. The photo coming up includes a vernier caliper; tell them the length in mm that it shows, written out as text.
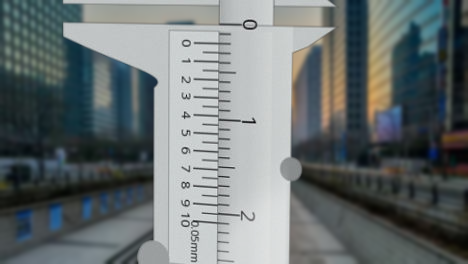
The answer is 2.0 mm
